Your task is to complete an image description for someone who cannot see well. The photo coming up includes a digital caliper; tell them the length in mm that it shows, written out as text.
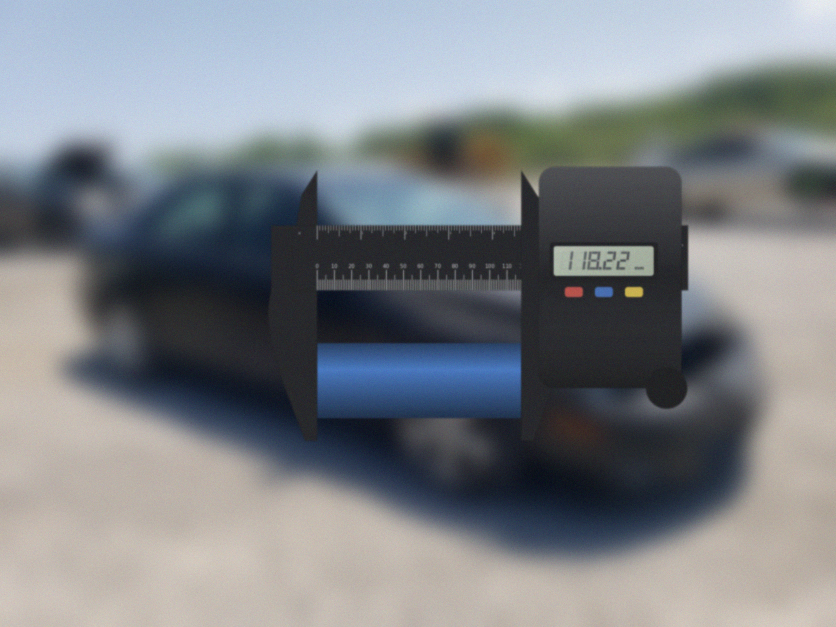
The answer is 118.22 mm
